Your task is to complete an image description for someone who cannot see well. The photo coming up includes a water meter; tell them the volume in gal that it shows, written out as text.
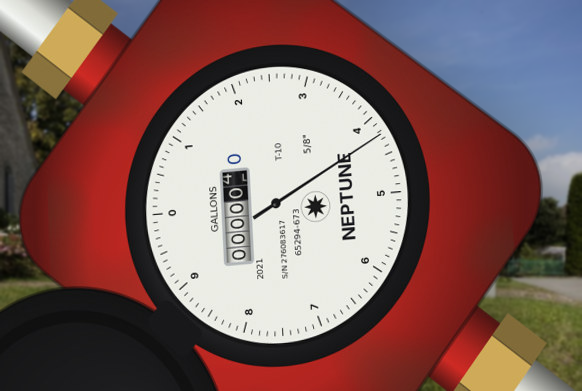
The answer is 44.2 gal
